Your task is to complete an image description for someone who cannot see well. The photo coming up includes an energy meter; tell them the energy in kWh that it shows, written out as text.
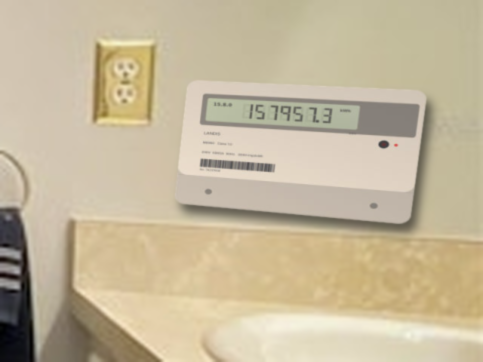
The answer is 157957.3 kWh
